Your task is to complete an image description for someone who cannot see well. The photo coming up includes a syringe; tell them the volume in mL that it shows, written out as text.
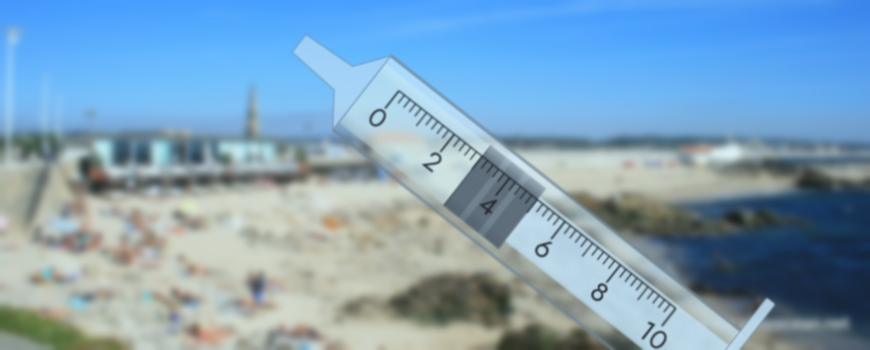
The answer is 3 mL
